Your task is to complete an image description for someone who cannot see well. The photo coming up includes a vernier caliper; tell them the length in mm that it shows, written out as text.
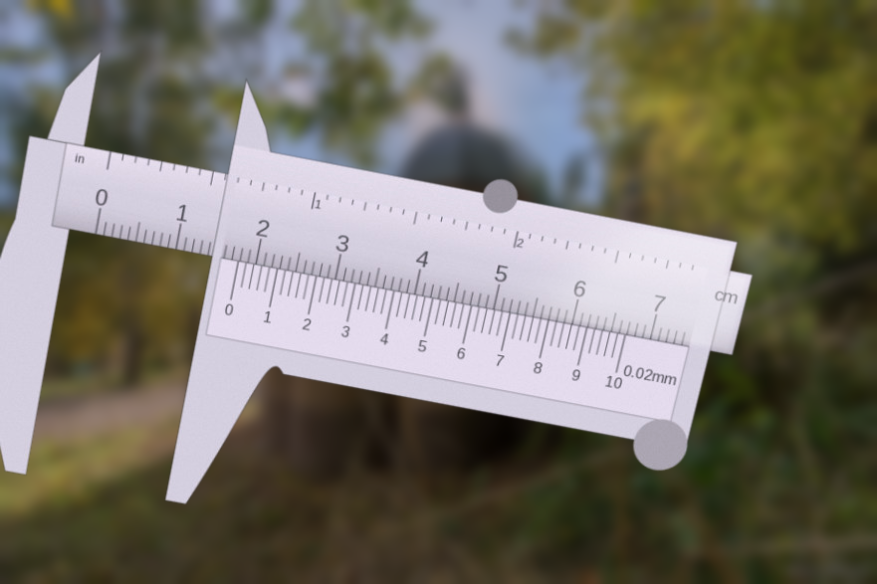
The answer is 17.8 mm
